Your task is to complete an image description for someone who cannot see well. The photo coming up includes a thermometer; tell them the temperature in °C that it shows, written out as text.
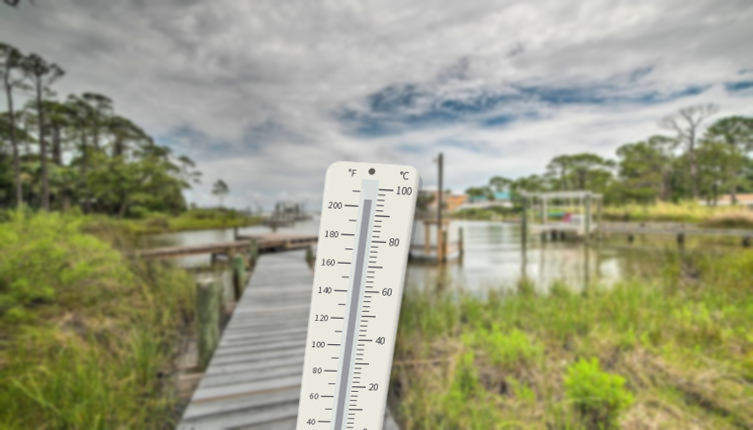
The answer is 96 °C
